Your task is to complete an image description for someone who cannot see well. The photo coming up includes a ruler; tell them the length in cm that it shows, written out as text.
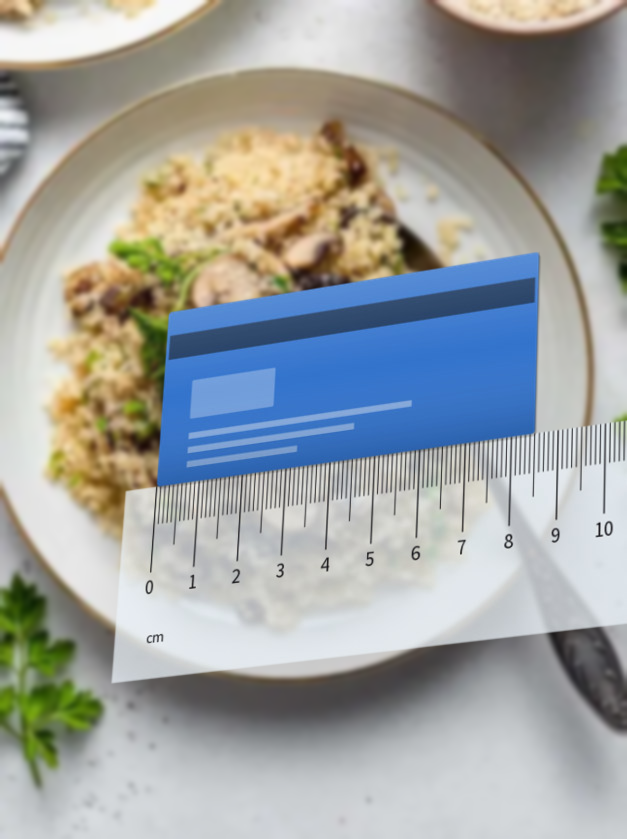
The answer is 8.5 cm
